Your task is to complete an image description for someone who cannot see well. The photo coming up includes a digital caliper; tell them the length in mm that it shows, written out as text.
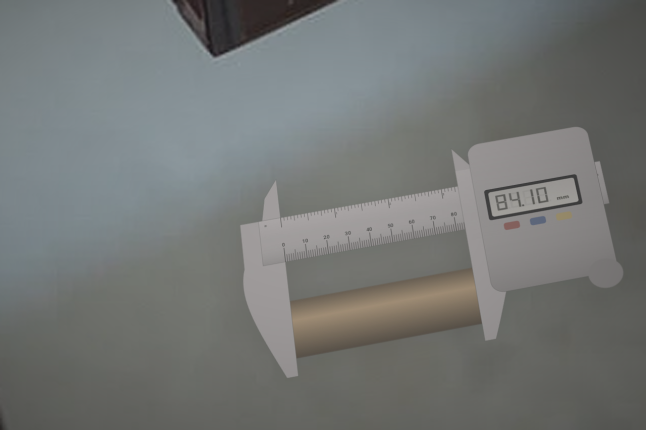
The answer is 84.10 mm
